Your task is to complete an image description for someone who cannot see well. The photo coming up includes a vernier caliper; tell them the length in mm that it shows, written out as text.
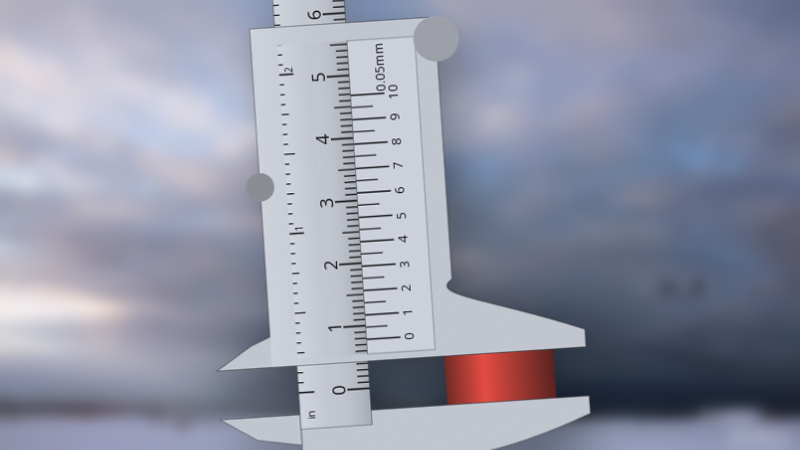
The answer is 7.8 mm
